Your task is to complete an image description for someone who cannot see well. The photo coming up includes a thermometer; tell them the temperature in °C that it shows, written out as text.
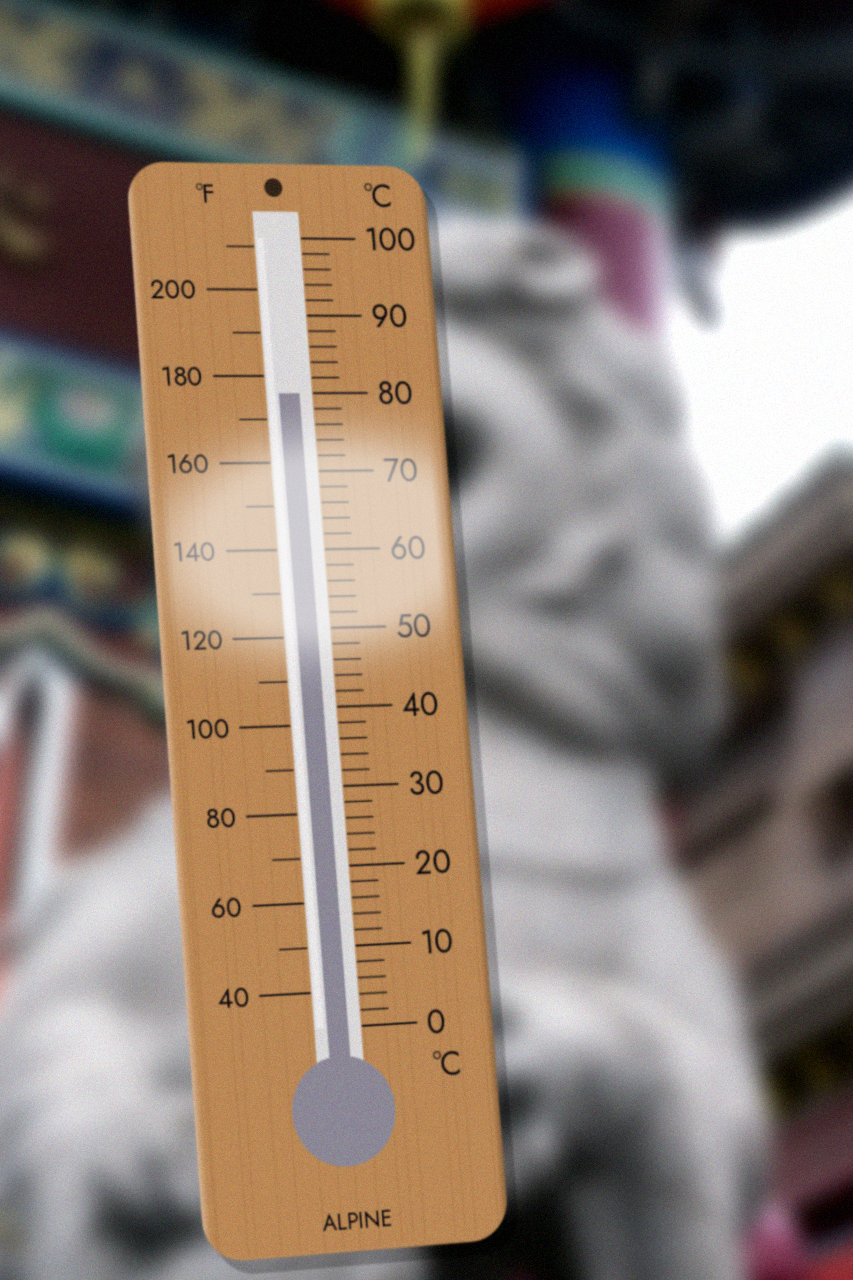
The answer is 80 °C
